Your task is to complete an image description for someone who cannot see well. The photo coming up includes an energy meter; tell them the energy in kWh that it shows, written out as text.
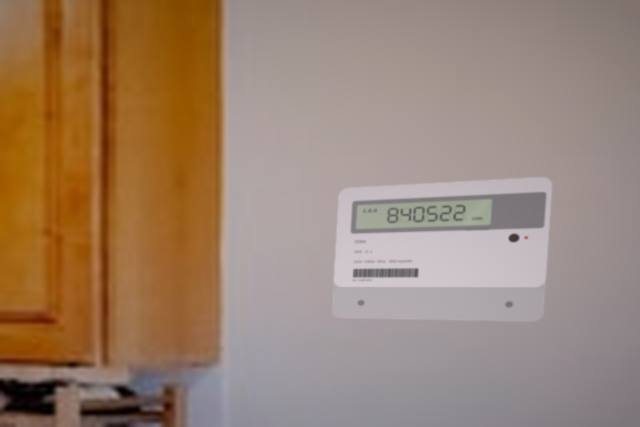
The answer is 840522 kWh
